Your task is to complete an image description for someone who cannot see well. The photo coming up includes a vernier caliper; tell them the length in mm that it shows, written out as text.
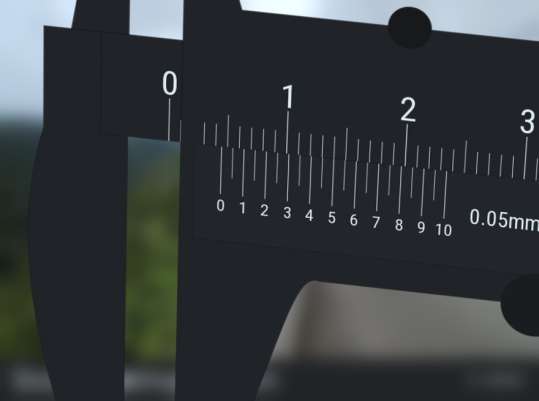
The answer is 4.5 mm
